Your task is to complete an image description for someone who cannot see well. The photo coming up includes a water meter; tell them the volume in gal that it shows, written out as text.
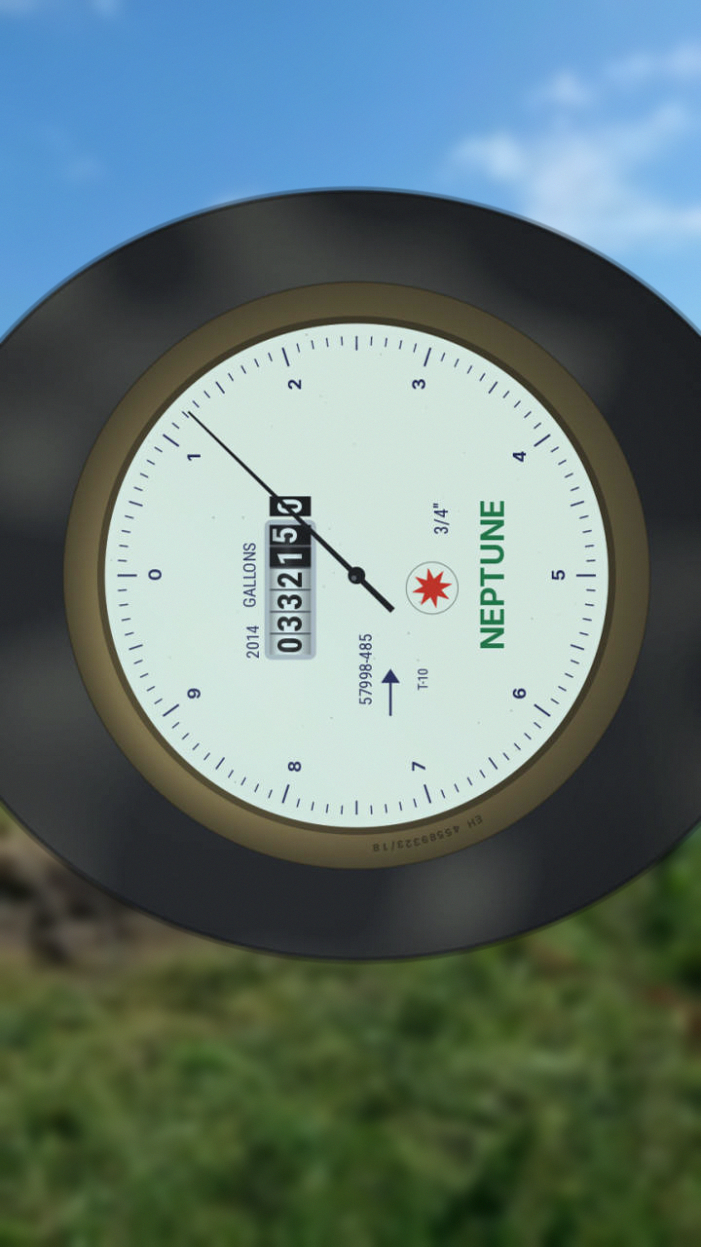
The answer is 332151.2 gal
